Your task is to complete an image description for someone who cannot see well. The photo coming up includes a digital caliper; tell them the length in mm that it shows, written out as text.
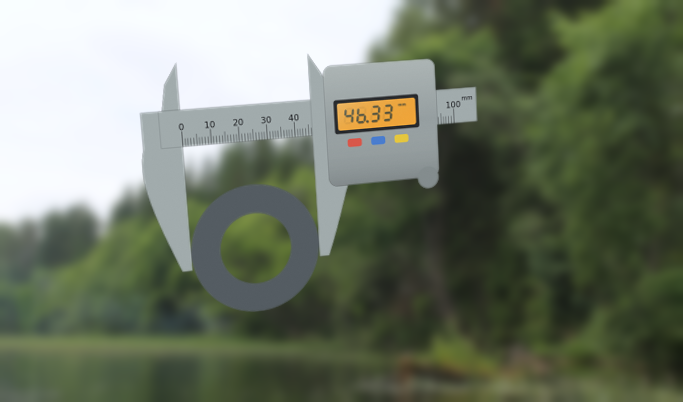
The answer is 46.33 mm
